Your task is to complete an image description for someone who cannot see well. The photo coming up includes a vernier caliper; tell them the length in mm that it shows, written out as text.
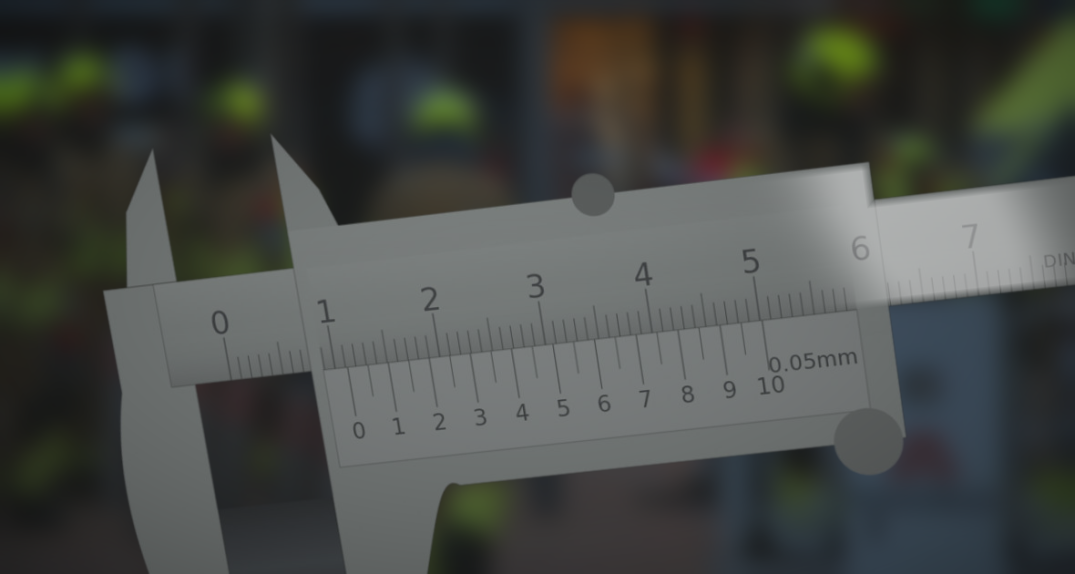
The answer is 11.2 mm
